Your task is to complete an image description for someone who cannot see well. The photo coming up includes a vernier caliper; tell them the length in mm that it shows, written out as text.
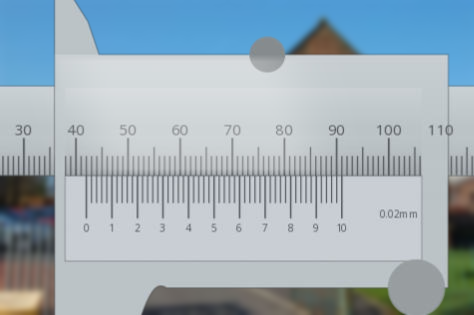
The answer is 42.0 mm
